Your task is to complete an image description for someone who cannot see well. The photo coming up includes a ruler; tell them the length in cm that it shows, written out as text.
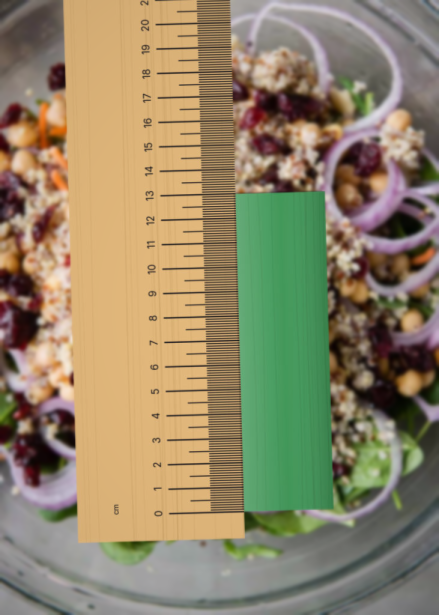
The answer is 13 cm
